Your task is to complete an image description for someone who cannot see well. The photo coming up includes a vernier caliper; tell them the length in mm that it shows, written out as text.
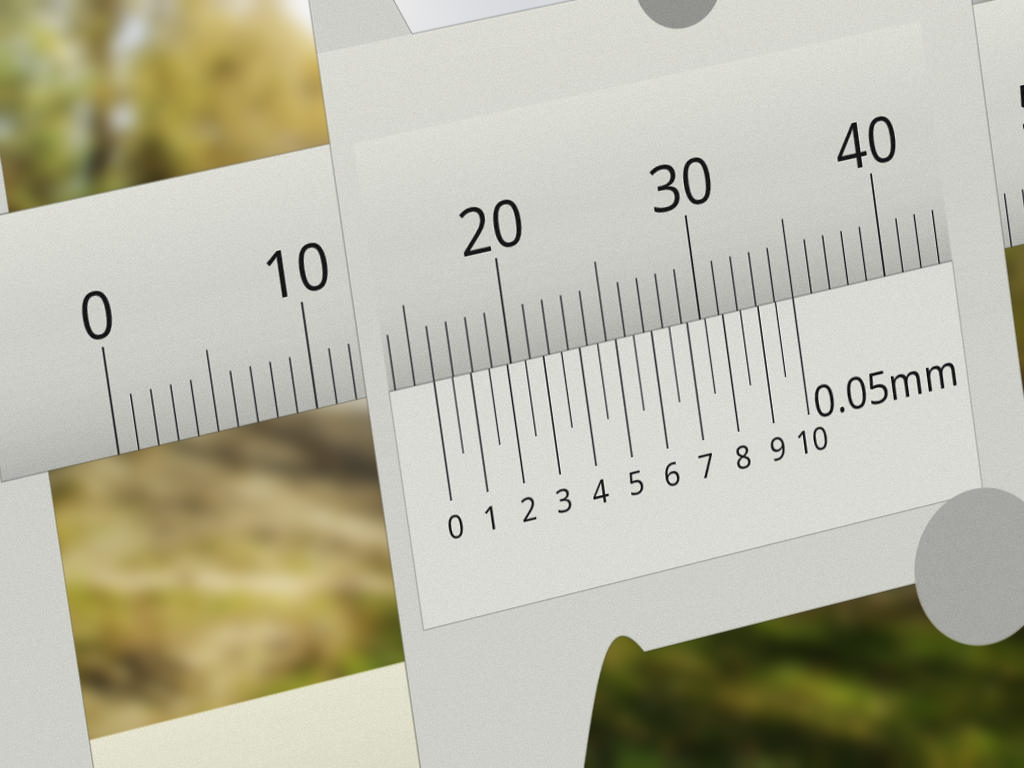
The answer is 16.0 mm
